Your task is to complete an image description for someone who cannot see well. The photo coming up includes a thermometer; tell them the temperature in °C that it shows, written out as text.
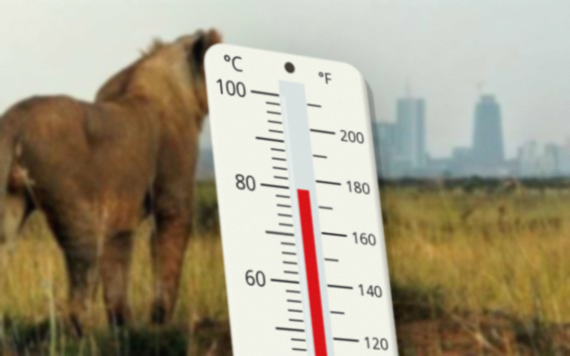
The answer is 80 °C
